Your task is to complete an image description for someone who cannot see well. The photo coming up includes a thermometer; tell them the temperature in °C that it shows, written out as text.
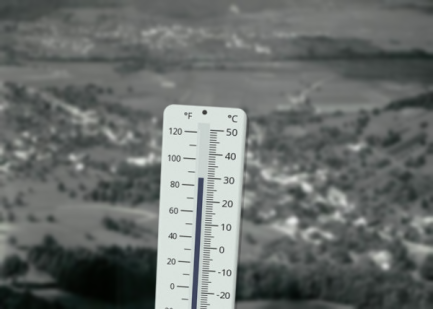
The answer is 30 °C
